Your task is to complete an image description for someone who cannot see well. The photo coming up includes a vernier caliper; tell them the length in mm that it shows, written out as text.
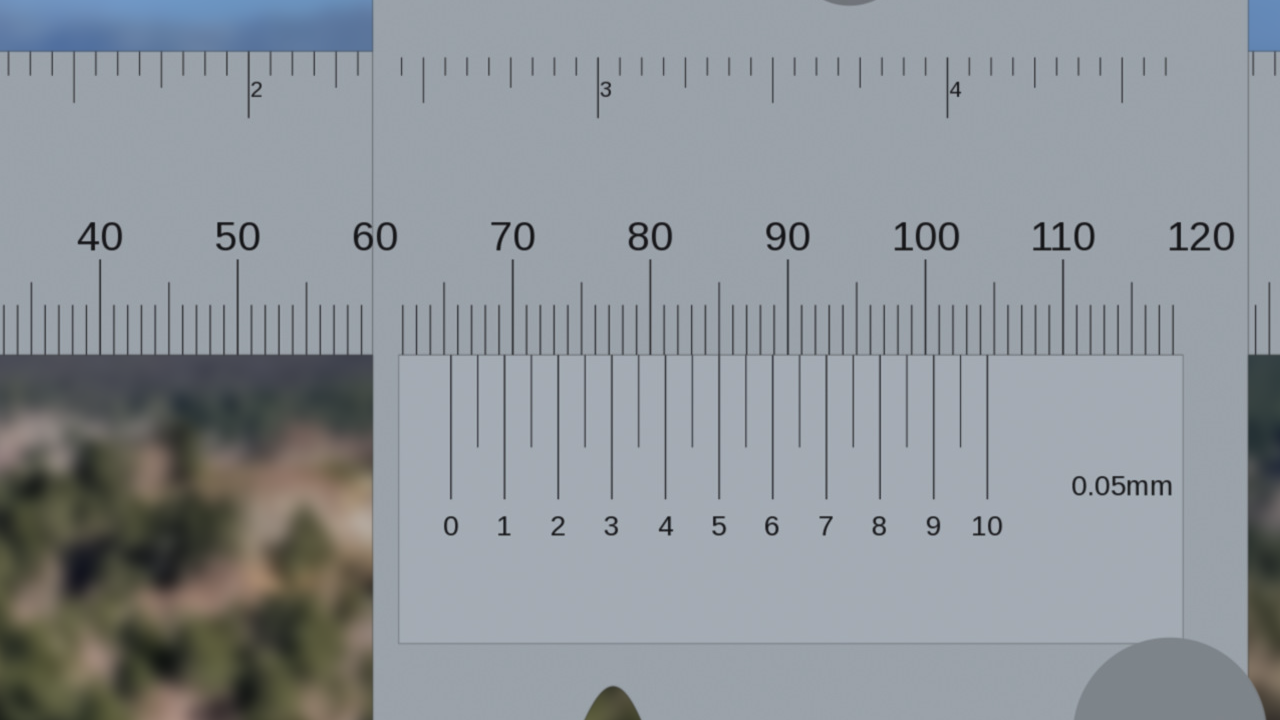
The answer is 65.5 mm
